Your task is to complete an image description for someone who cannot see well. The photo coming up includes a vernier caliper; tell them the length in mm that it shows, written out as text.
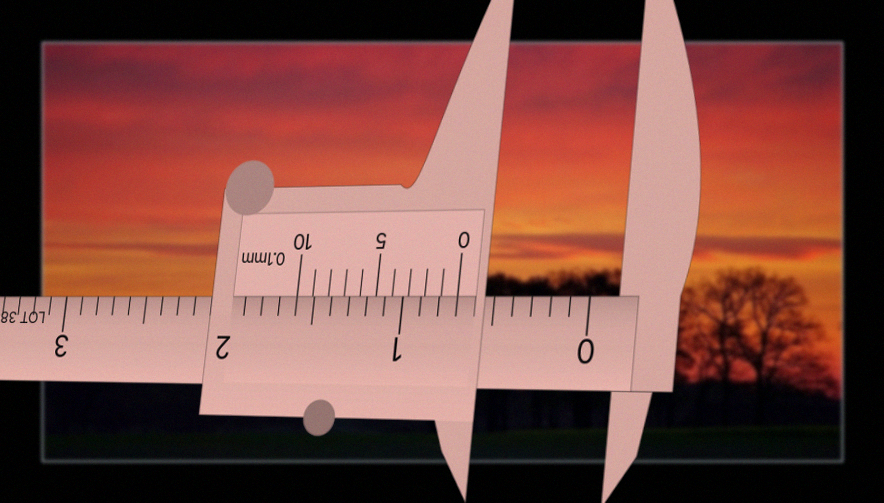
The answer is 7.0 mm
